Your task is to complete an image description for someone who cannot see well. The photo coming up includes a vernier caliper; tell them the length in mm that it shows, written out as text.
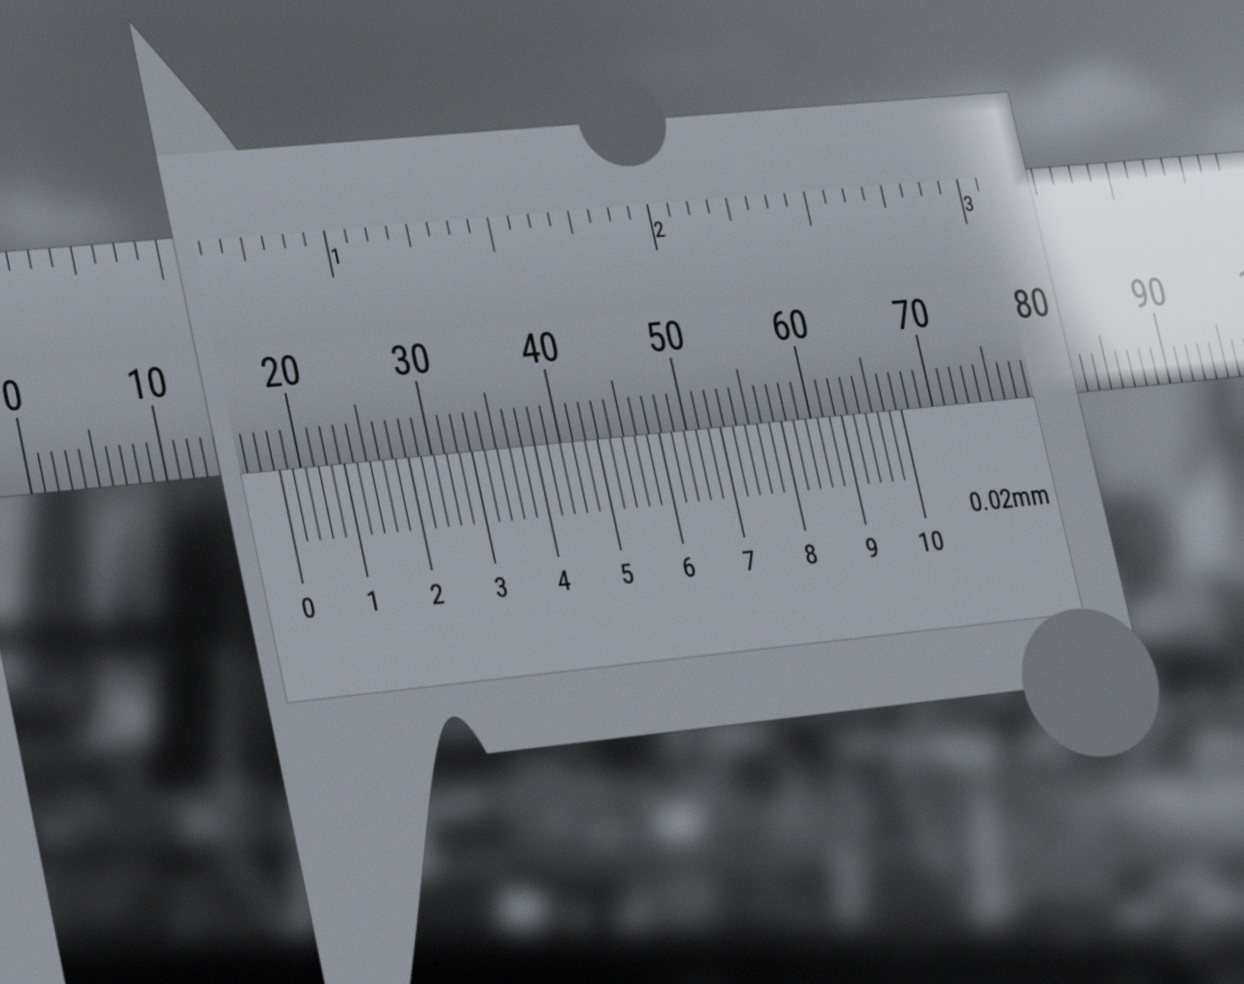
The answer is 18.4 mm
